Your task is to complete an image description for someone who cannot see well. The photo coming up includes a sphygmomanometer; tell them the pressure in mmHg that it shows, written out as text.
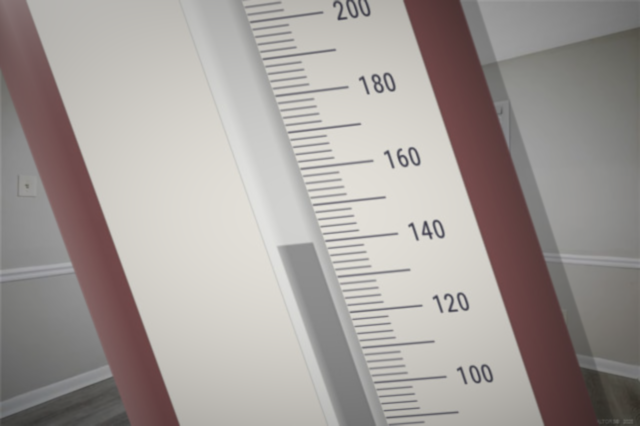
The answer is 140 mmHg
